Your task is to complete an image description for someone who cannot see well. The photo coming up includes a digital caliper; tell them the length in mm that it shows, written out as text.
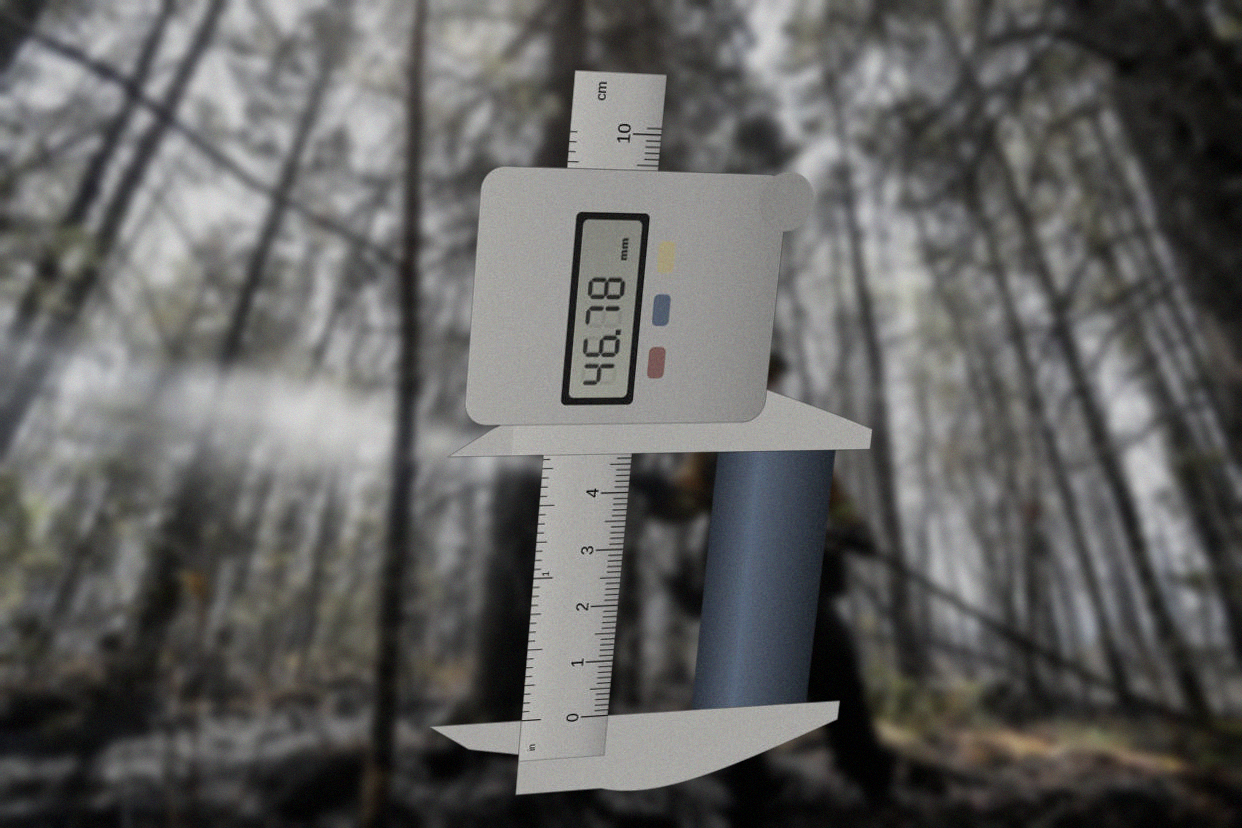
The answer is 46.78 mm
